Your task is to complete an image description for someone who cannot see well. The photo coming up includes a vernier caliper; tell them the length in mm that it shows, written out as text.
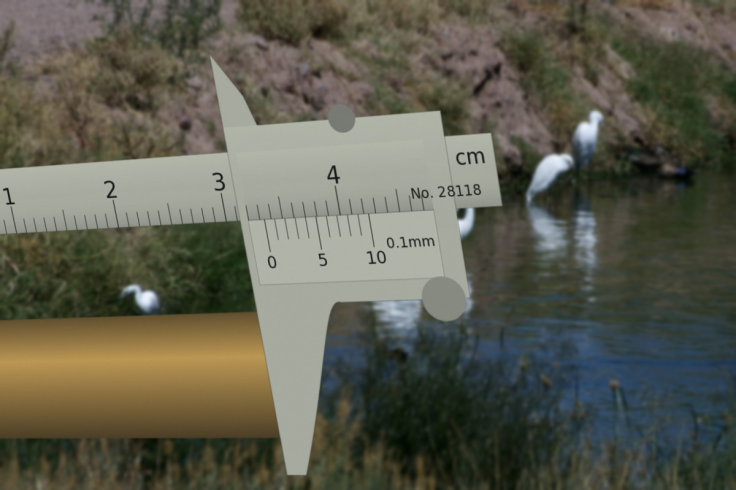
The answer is 33.4 mm
